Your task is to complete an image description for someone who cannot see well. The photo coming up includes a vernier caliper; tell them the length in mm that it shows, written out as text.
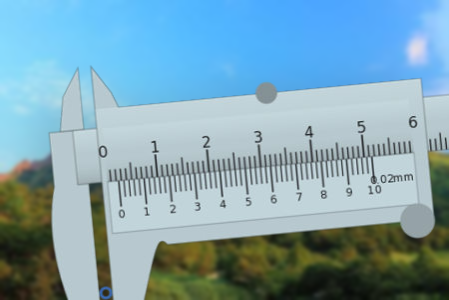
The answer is 2.5 mm
